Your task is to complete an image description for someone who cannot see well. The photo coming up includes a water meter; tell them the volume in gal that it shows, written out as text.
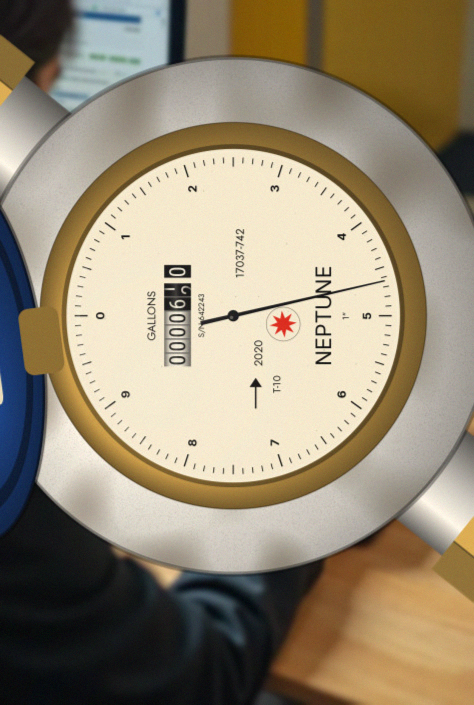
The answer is 614.6 gal
